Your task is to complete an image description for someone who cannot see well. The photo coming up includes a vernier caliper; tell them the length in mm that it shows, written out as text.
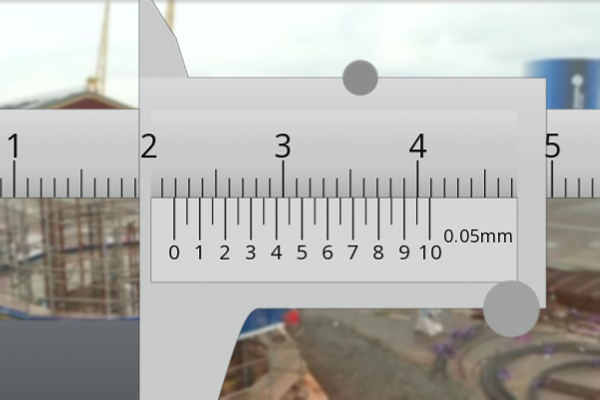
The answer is 21.9 mm
